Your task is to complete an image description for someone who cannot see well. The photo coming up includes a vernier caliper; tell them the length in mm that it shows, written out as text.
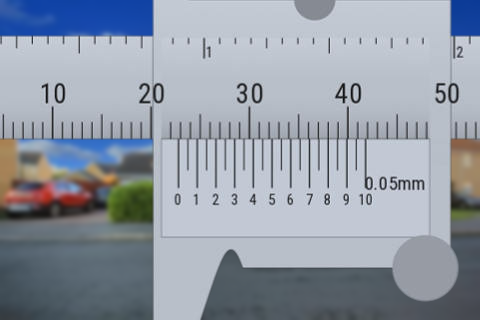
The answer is 22.8 mm
